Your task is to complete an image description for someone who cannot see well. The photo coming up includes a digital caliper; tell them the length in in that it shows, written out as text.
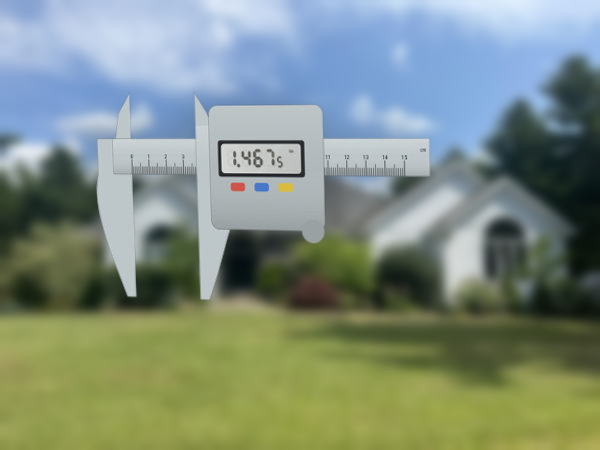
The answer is 1.4675 in
